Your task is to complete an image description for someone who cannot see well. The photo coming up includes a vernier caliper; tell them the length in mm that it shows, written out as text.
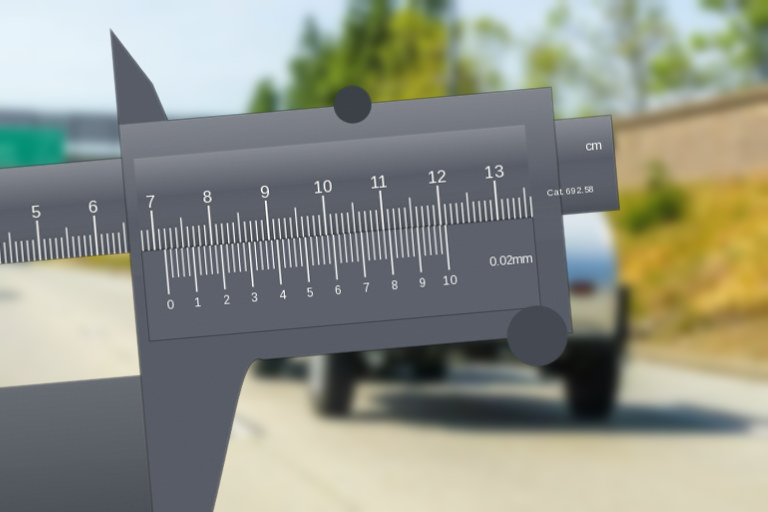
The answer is 71.8 mm
